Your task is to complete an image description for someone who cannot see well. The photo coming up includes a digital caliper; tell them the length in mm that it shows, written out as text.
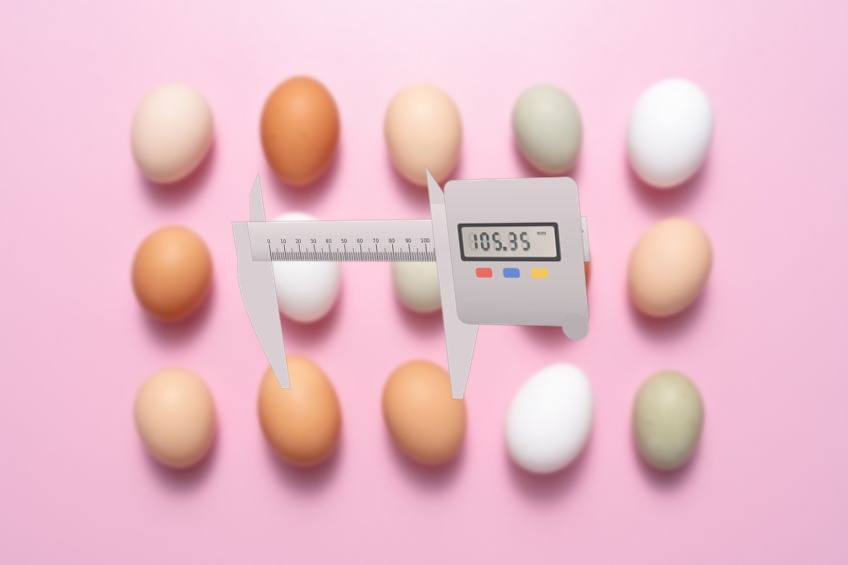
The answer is 105.35 mm
